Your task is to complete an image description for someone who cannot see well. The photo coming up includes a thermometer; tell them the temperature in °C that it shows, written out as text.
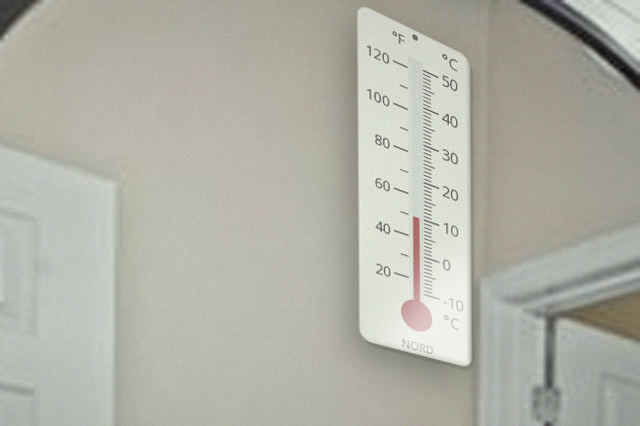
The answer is 10 °C
